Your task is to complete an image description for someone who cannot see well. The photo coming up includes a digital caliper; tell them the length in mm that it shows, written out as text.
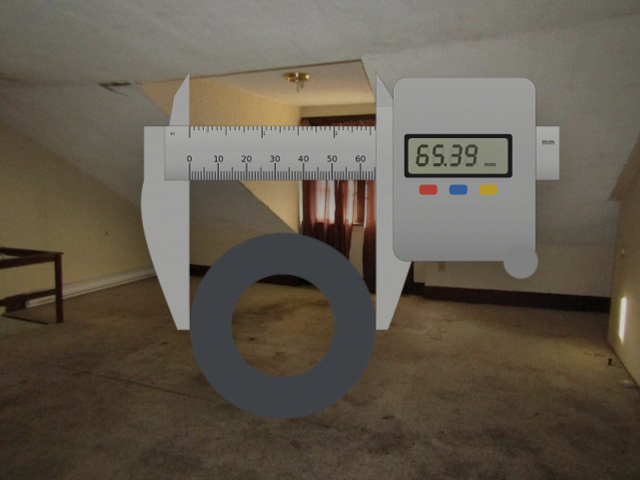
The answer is 65.39 mm
